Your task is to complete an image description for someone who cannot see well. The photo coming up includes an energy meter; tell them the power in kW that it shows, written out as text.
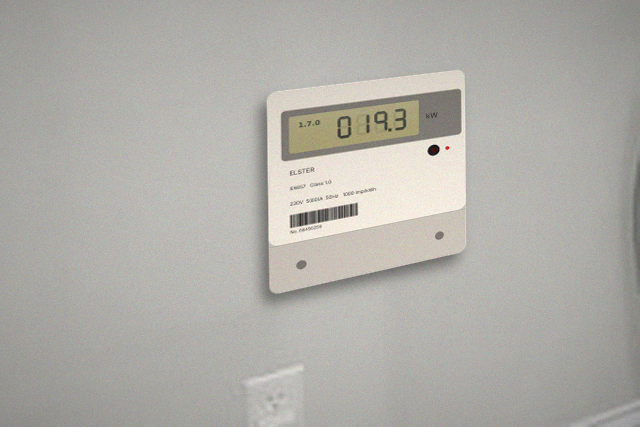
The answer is 19.3 kW
